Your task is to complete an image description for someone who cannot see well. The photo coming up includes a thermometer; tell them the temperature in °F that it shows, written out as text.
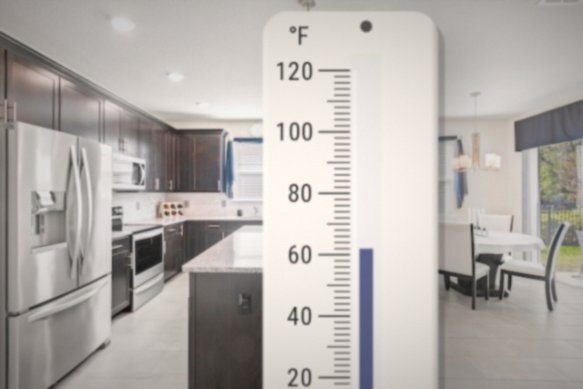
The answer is 62 °F
